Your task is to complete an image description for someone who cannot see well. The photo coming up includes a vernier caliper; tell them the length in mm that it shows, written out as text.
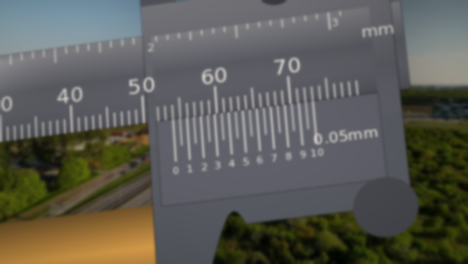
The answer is 54.0 mm
